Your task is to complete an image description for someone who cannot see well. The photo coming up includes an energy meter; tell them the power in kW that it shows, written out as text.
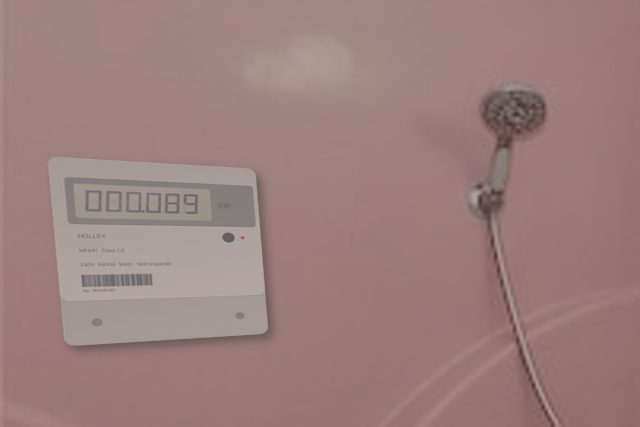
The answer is 0.089 kW
